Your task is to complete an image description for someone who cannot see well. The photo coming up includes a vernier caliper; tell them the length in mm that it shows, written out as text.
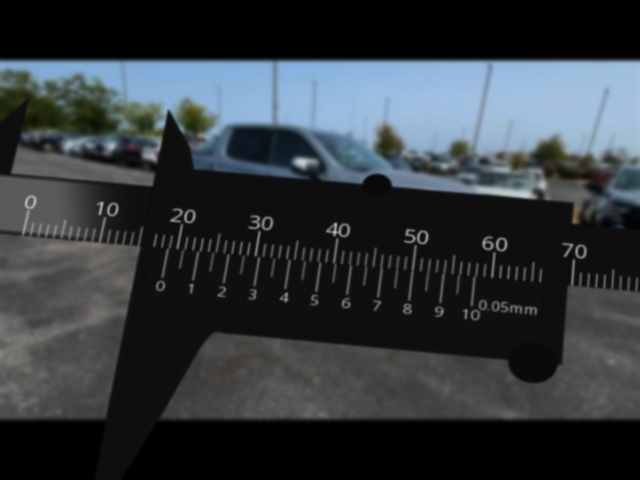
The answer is 18.8 mm
